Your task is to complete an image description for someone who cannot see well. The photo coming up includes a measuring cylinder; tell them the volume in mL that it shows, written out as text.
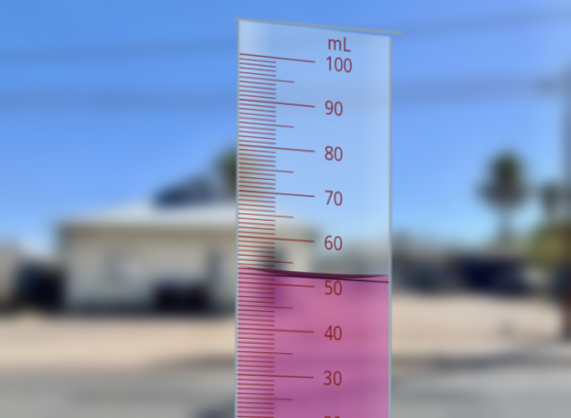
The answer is 52 mL
